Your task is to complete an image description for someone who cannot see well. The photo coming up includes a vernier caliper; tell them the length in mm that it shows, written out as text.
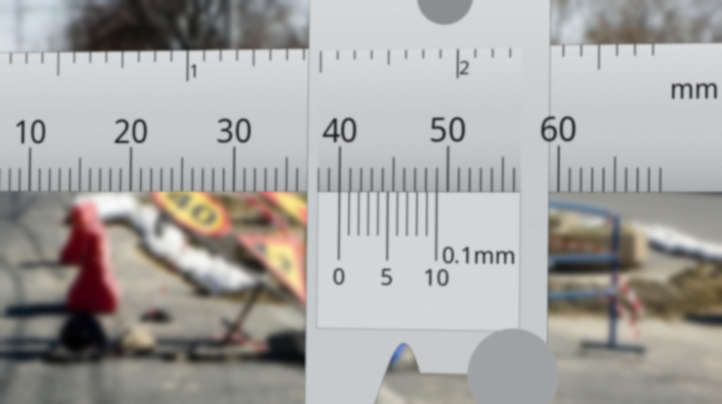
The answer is 40.0 mm
